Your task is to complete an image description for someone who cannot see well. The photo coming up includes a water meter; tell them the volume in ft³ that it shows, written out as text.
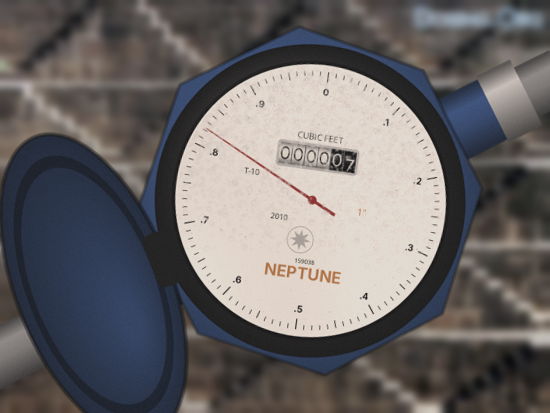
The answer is 6.82 ft³
